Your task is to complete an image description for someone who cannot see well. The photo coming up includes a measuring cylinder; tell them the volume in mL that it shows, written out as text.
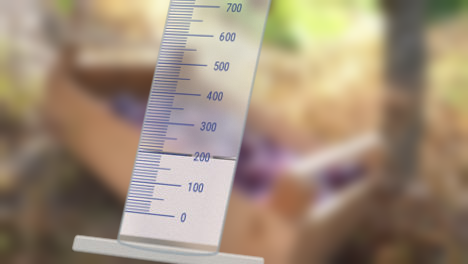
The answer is 200 mL
